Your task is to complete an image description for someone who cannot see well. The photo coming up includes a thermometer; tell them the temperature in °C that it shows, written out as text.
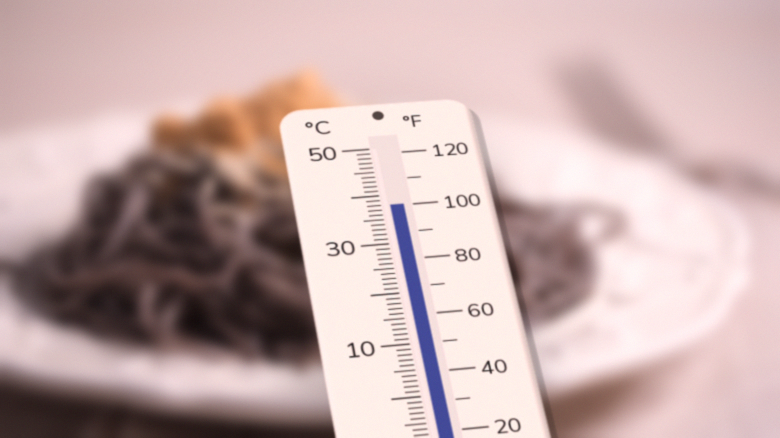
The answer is 38 °C
